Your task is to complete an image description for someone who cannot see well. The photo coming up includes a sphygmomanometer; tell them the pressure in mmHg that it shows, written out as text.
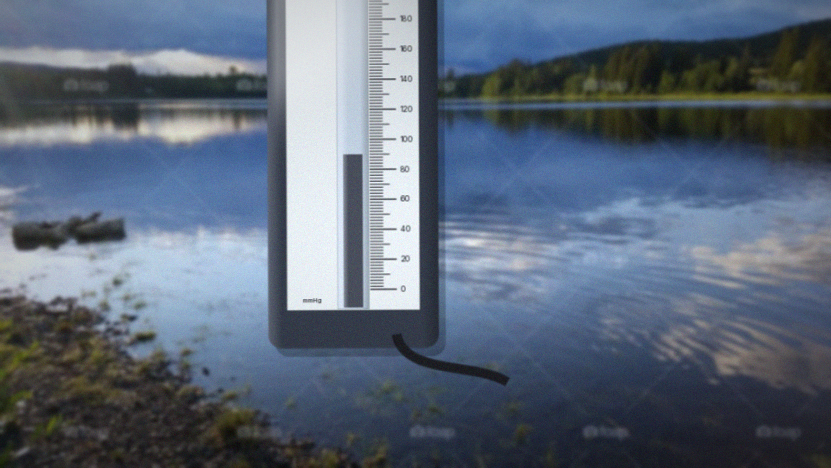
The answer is 90 mmHg
